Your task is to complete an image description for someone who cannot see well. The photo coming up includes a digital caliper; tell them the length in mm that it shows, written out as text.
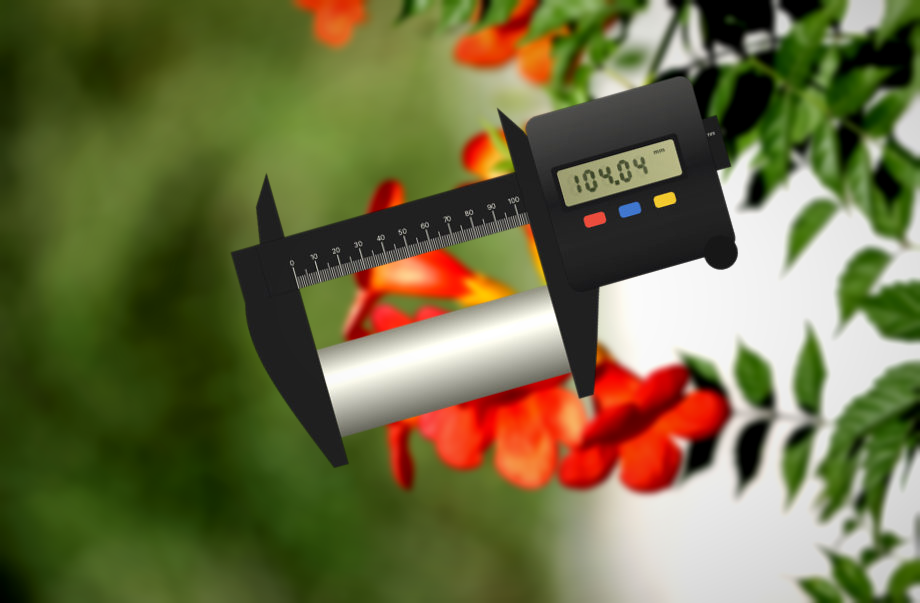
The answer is 104.04 mm
